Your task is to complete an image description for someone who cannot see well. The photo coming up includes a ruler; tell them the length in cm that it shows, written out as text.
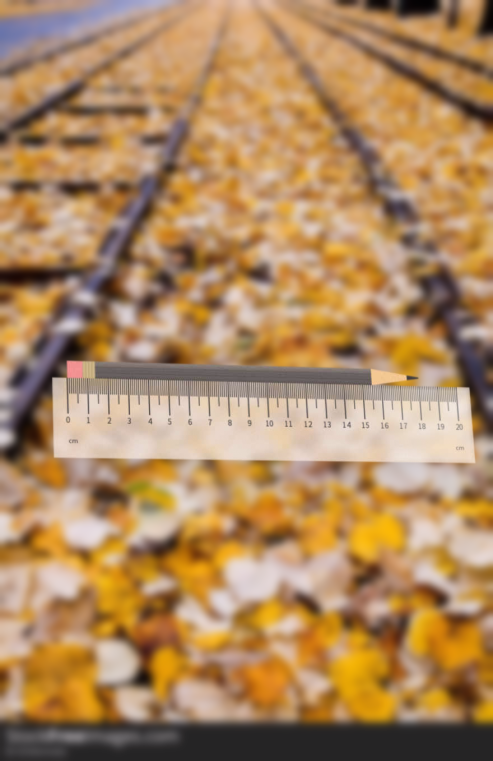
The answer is 18 cm
